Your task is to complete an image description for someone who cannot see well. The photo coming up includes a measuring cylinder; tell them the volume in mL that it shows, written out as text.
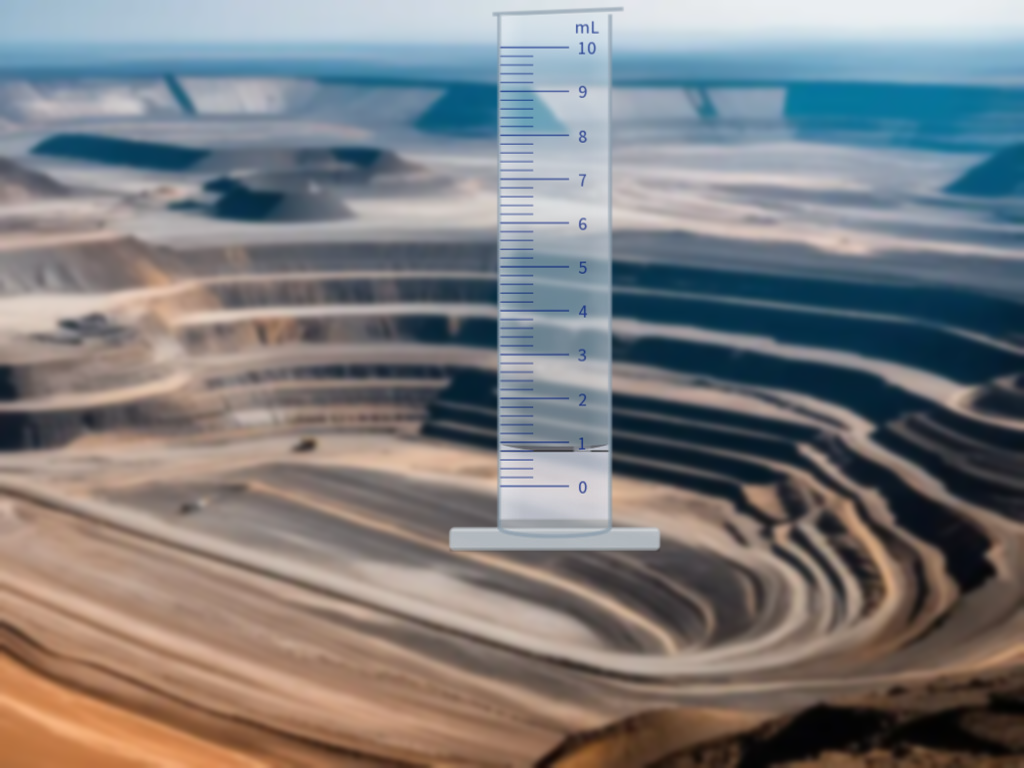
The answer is 0.8 mL
